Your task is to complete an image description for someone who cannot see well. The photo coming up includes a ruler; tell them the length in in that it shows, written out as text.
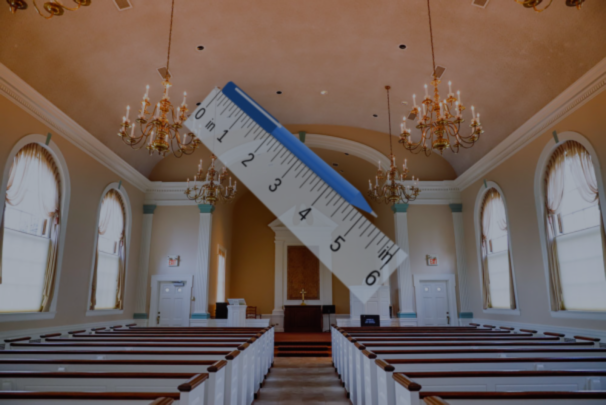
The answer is 5.25 in
